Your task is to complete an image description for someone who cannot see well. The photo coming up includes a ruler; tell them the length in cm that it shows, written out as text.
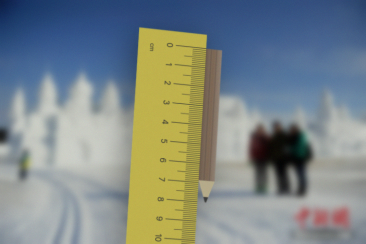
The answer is 8 cm
